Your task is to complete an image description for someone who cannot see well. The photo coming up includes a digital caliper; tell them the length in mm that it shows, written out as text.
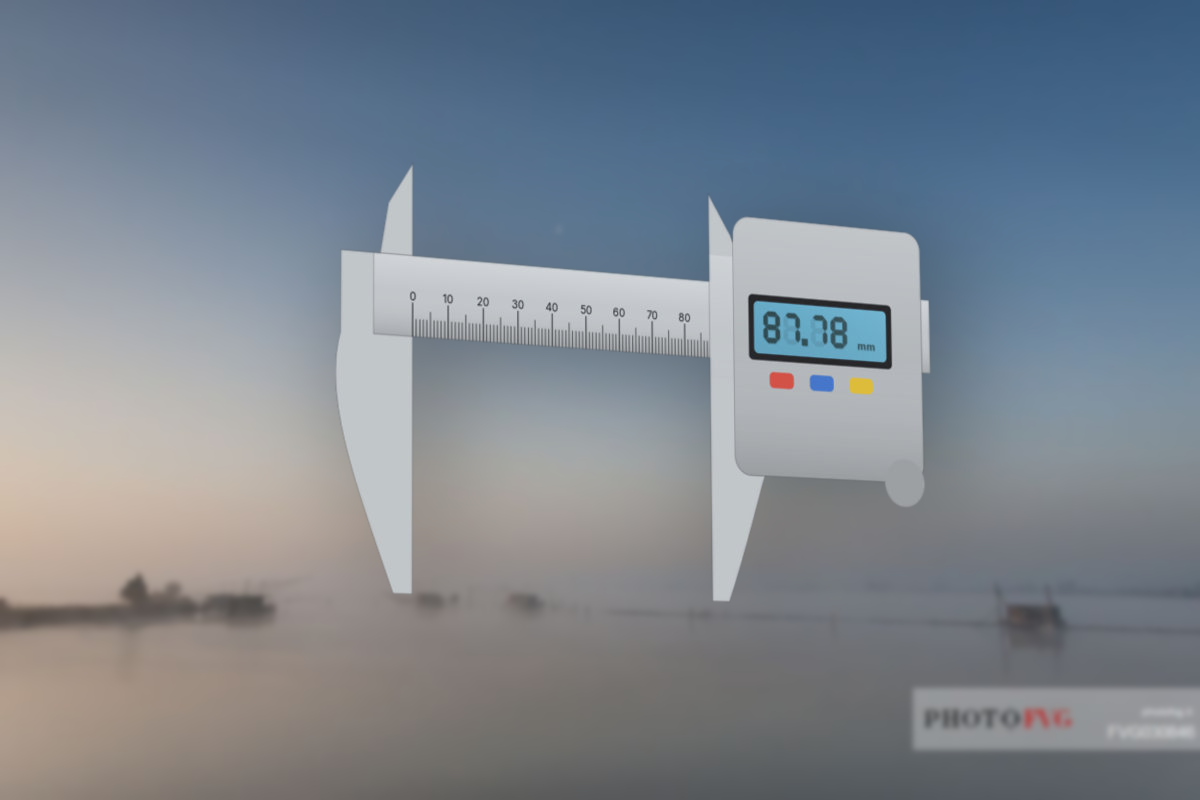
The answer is 87.78 mm
